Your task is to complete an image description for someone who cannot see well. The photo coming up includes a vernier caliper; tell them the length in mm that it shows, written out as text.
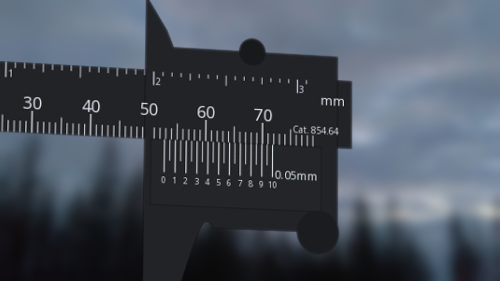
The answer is 52.8 mm
